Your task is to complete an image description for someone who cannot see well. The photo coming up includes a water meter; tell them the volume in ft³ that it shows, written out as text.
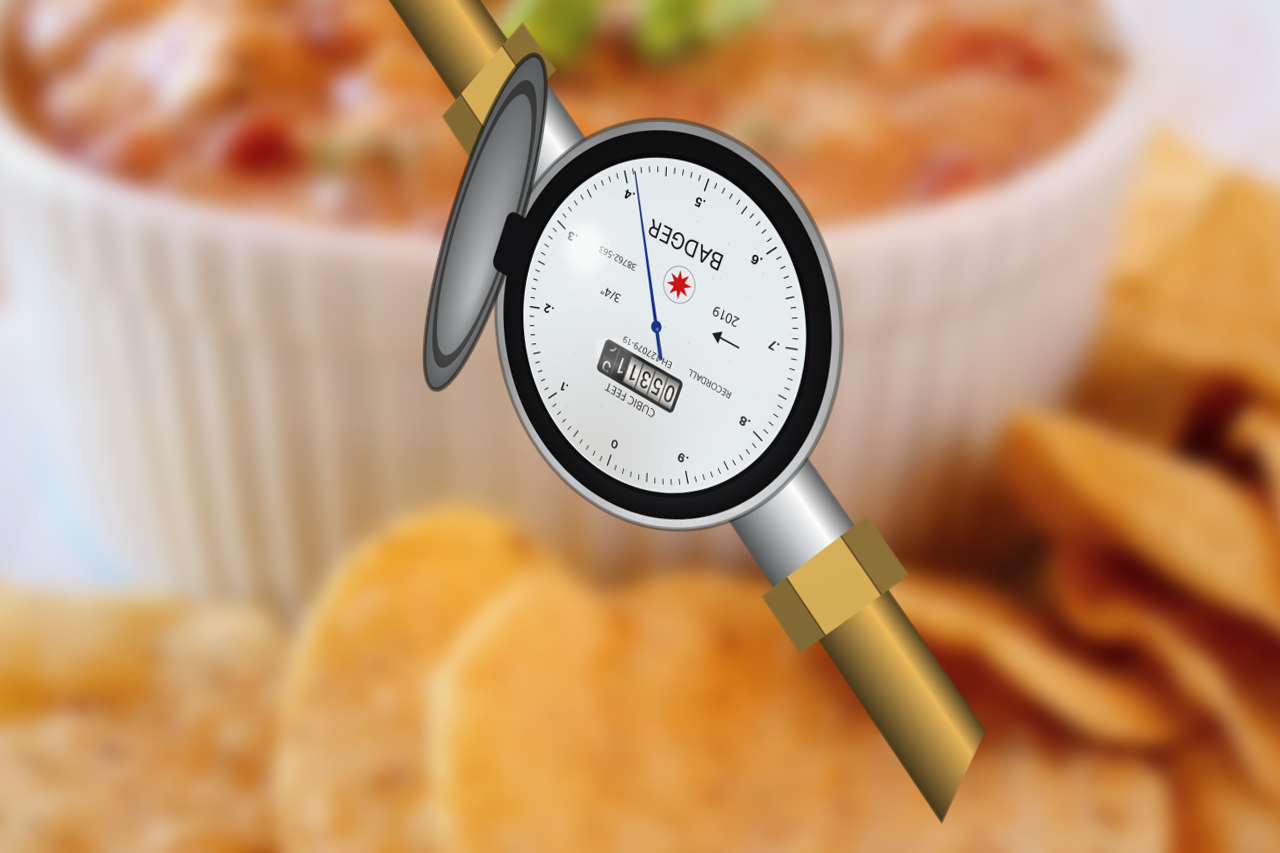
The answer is 53115.41 ft³
